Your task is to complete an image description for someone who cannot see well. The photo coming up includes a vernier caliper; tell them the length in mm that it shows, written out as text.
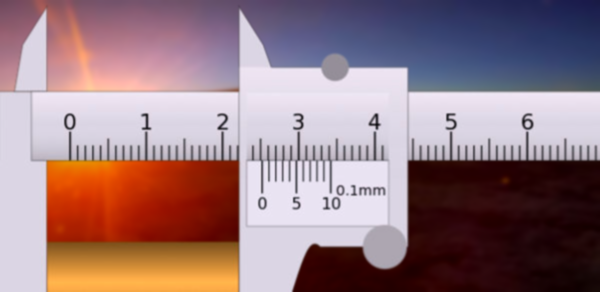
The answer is 25.2 mm
